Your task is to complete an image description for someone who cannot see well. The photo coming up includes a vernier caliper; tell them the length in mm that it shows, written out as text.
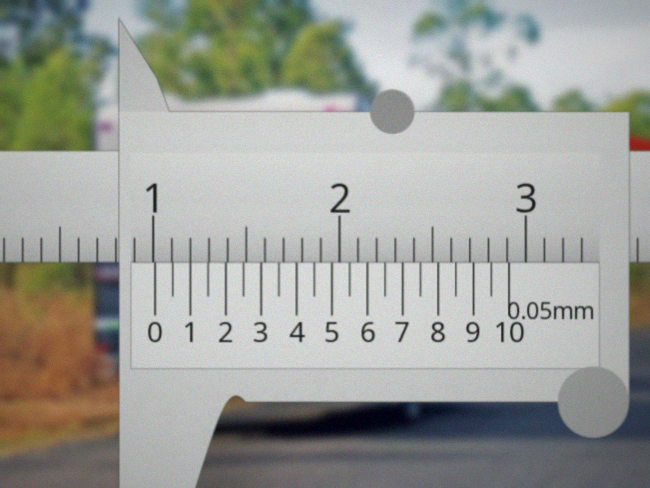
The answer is 10.1 mm
